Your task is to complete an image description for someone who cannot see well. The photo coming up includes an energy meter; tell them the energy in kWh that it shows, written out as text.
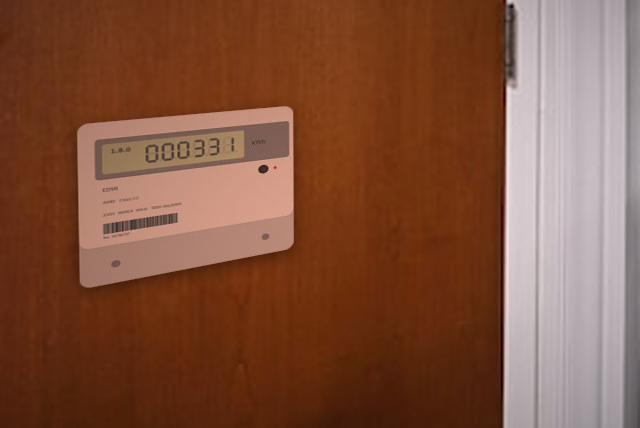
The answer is 331 kWh
